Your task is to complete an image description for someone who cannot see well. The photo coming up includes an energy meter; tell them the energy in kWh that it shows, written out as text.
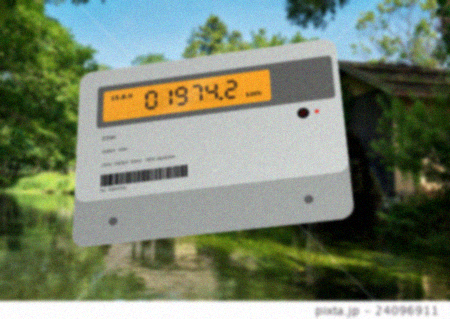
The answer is 1974.2 kWh
